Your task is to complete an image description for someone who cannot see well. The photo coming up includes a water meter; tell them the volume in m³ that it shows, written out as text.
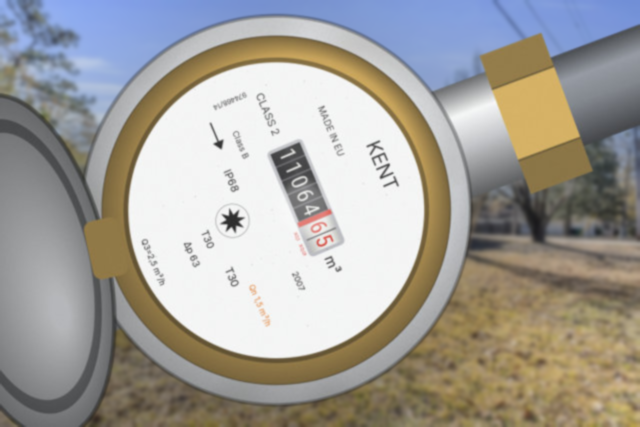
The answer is 11064.65 m³
